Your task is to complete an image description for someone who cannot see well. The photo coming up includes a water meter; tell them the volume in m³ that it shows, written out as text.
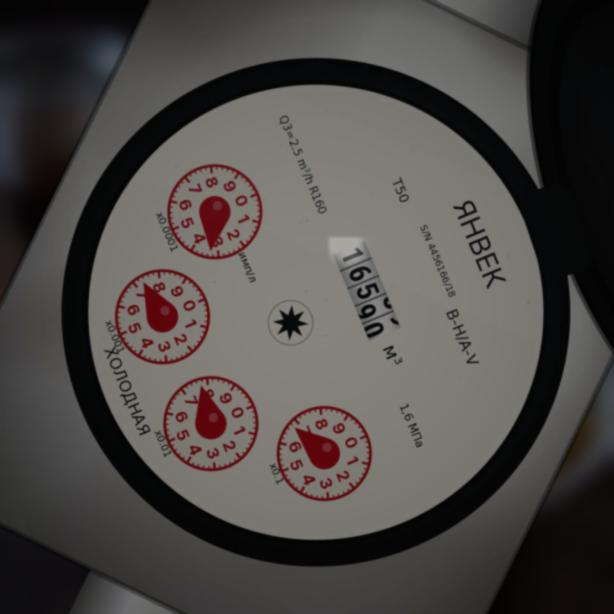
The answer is 16589.6773 m³
